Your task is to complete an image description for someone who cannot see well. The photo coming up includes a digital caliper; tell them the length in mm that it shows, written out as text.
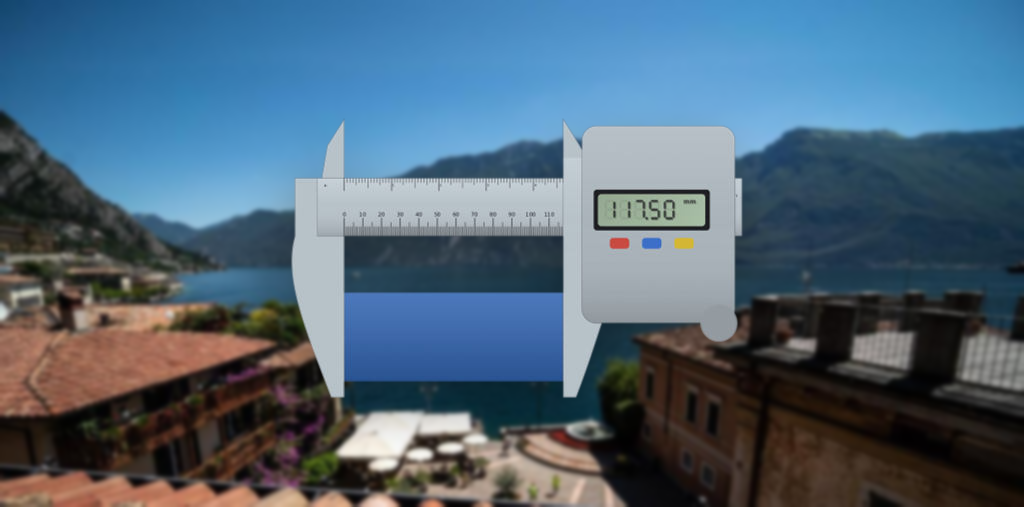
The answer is 117.50 mm
